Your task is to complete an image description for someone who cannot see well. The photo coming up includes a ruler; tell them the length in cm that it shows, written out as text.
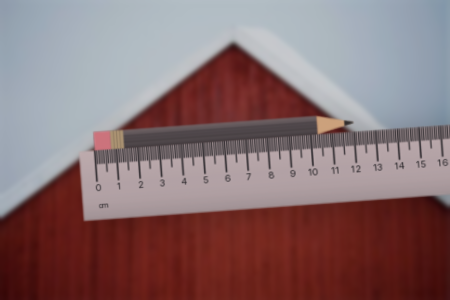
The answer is 12 cm
